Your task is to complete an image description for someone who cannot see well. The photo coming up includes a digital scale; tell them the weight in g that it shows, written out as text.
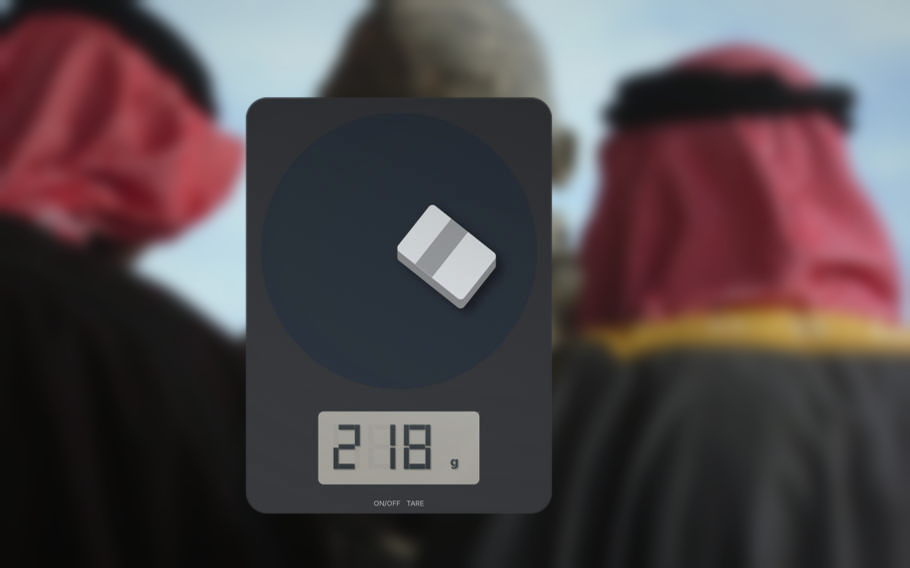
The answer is 218 g
